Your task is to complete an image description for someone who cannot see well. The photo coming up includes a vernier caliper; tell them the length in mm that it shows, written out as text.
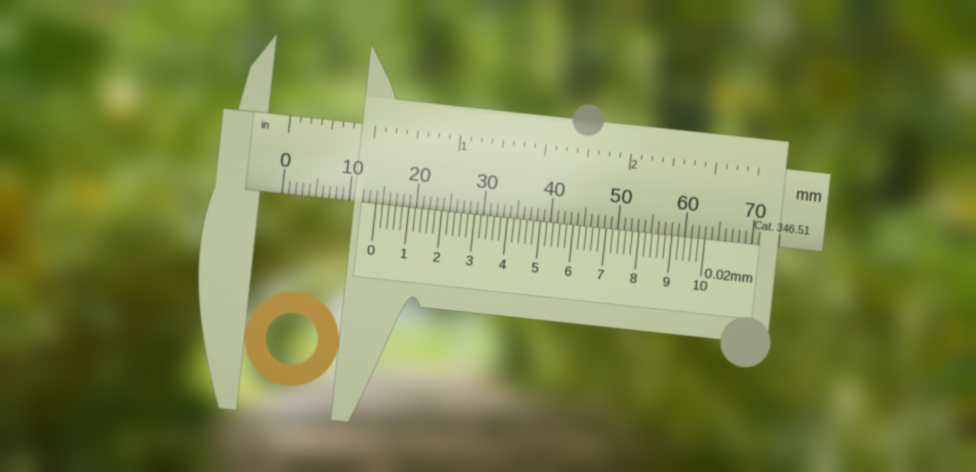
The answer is 14.0 mm
